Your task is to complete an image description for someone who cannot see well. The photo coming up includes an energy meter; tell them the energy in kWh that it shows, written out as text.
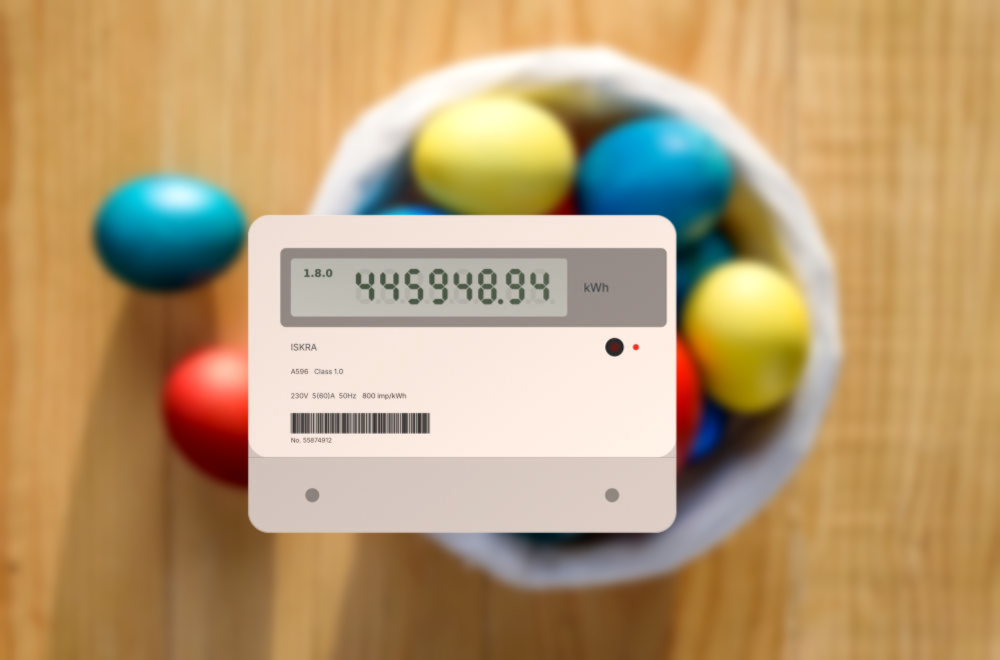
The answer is 445948.94 kWh
